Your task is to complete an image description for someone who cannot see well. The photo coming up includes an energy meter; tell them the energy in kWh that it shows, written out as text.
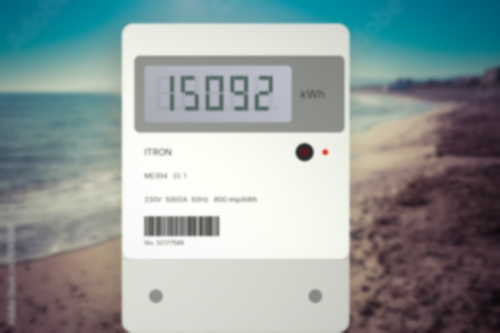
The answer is 15092 kWh
